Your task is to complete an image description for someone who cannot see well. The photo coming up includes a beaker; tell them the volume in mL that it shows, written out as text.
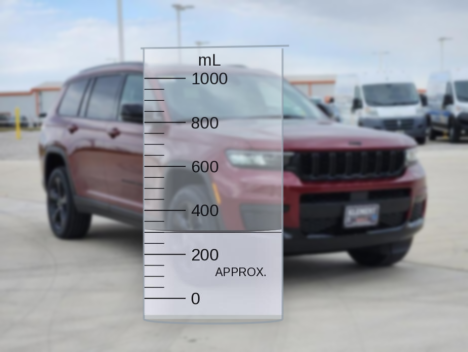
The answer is 300 mL
